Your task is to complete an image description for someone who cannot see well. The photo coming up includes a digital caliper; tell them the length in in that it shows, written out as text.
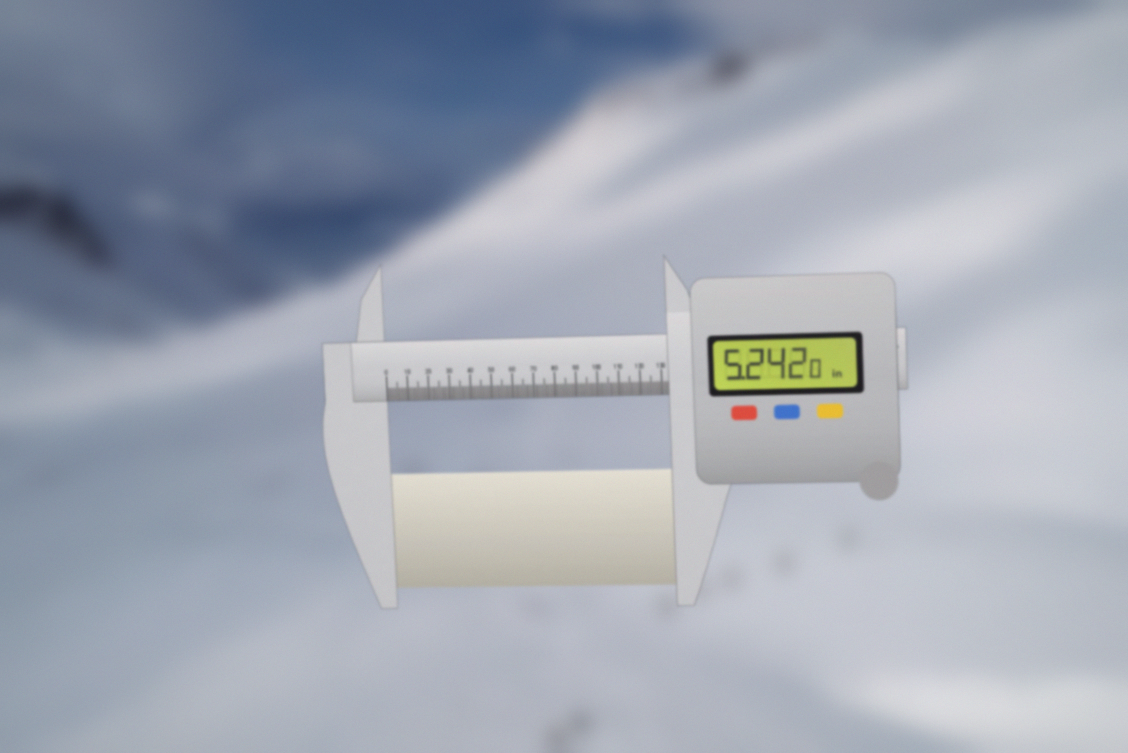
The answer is 5.2420 in
